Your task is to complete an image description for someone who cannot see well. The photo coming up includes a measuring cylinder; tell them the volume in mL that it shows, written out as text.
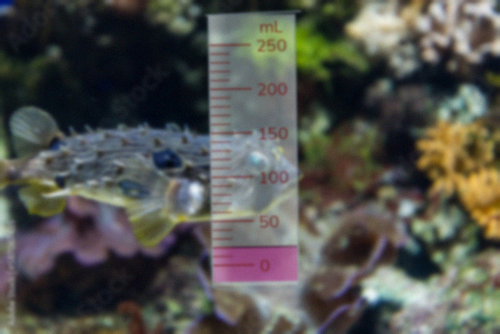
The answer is 20 mL
